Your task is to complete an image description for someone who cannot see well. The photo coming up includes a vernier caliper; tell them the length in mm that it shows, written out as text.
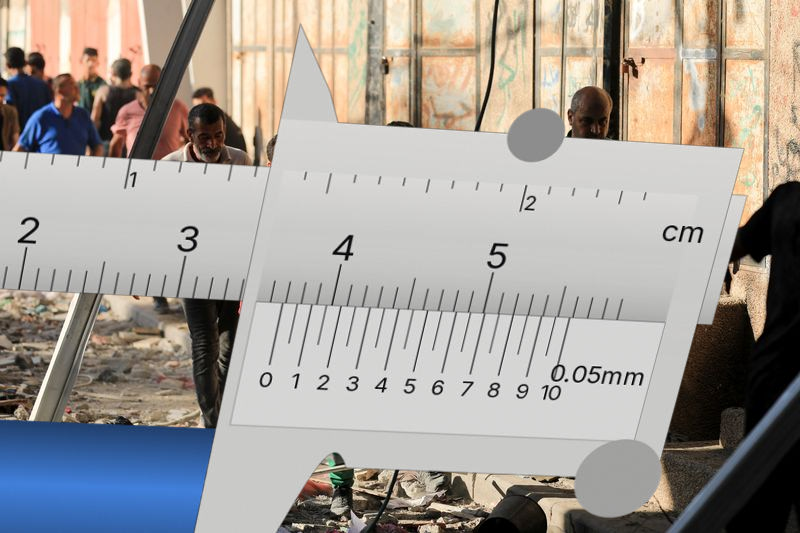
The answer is 36.8 mm
